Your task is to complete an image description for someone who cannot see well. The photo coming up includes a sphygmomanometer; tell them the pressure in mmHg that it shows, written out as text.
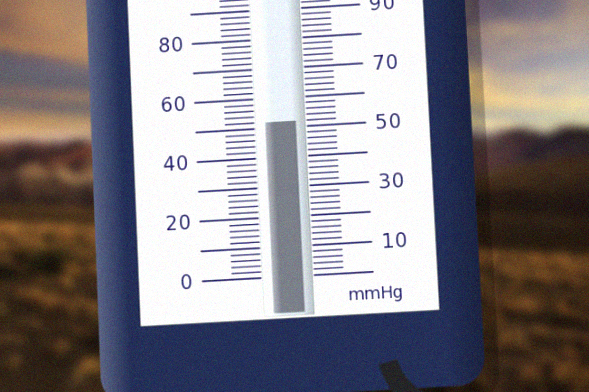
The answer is 52 mmHg
